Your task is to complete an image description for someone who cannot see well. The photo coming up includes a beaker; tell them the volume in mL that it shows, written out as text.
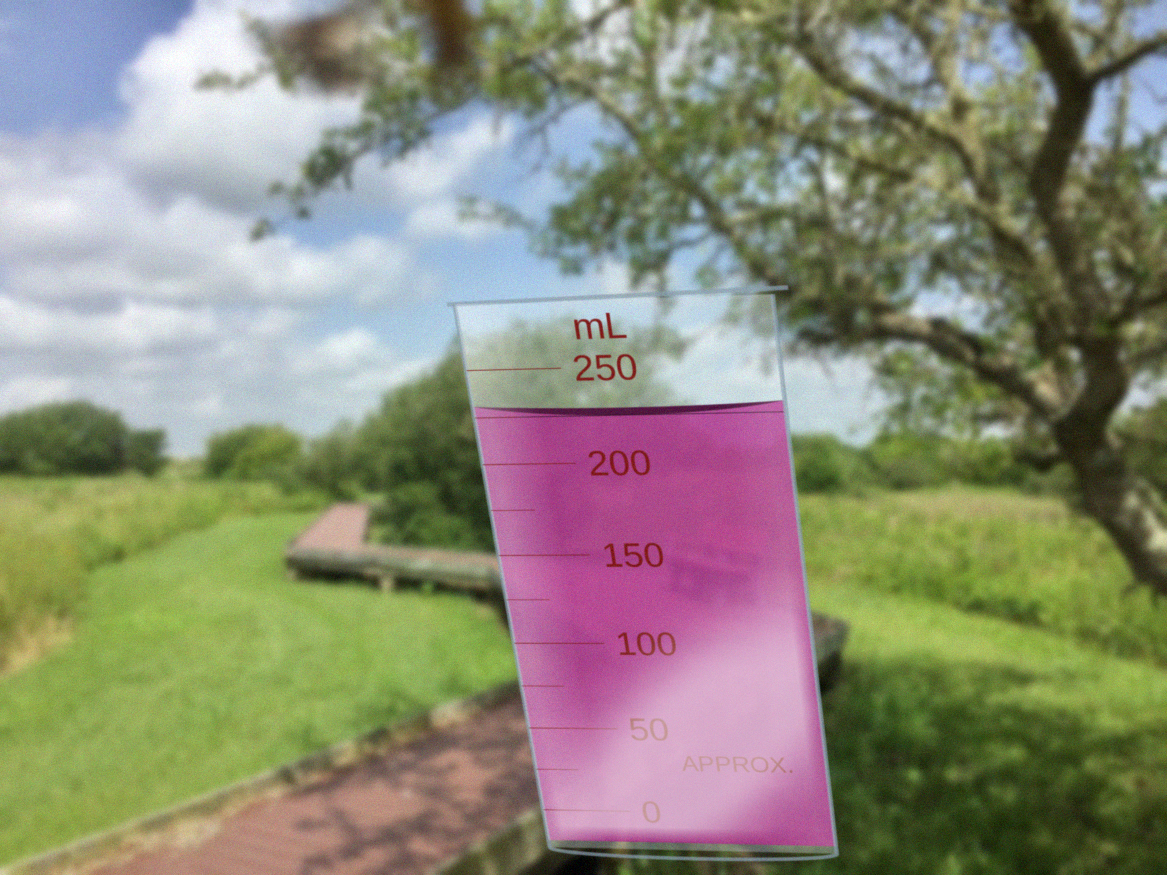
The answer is 225 mL
